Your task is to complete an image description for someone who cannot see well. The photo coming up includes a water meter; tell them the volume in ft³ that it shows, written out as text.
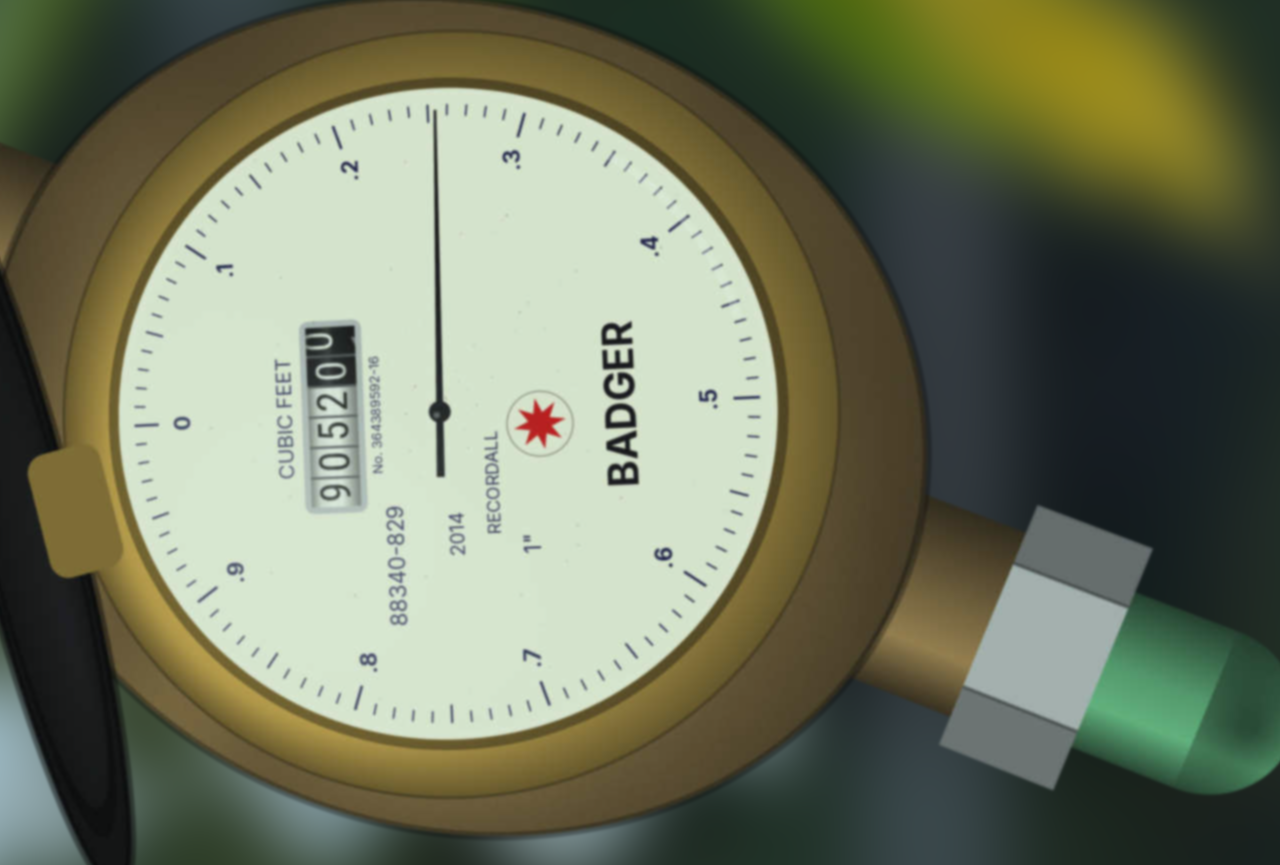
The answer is 905200.25 ft³
